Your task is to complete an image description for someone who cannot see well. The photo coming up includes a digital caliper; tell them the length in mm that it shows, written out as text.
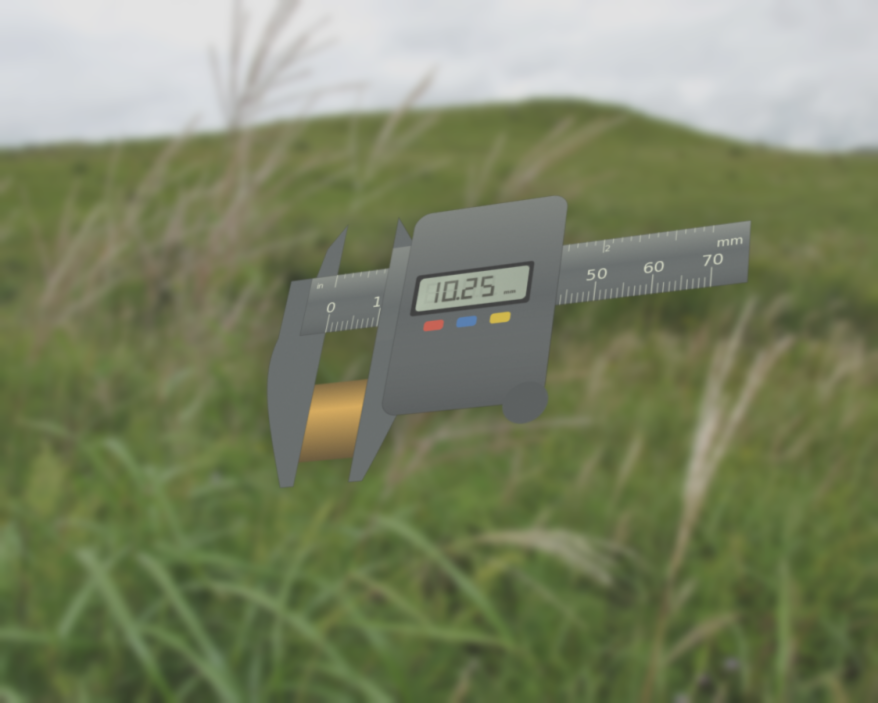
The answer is 10.25 mm
